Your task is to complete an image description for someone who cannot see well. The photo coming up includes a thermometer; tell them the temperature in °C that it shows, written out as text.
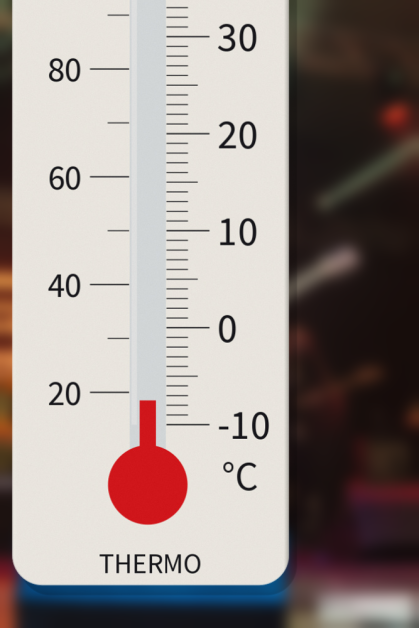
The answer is -7.5 °C
